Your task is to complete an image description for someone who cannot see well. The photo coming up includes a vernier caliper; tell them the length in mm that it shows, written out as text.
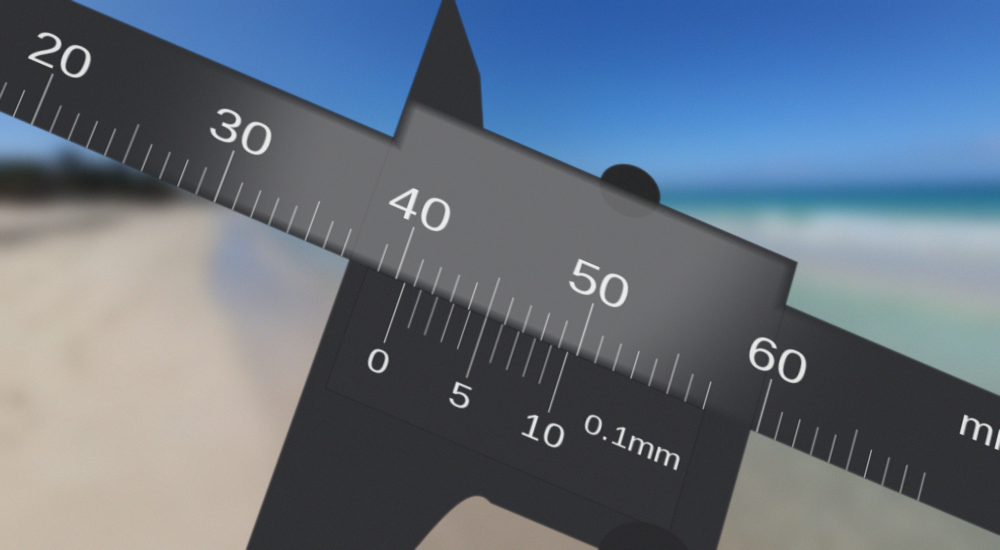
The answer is 40.5 mm
